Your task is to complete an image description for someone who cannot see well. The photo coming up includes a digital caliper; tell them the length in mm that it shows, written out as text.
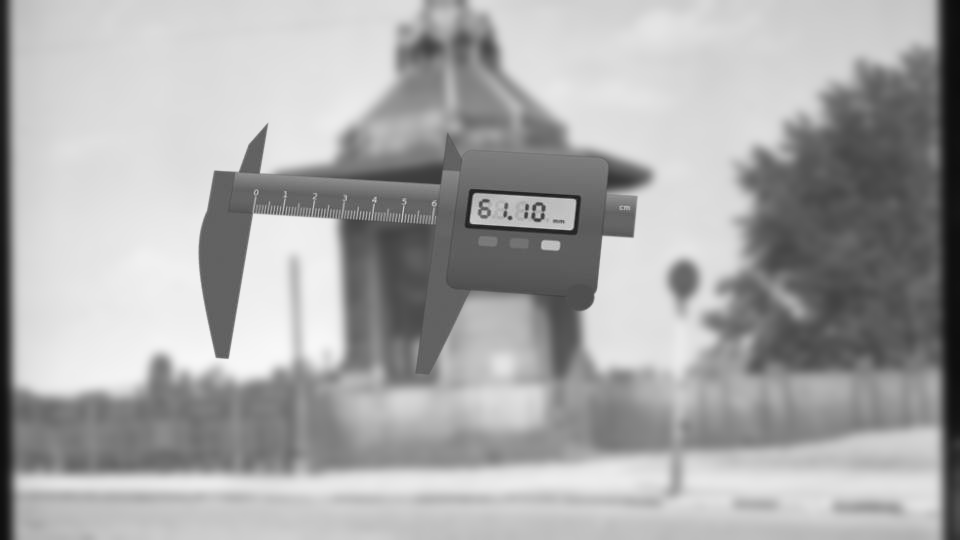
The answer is 61.10 mm
